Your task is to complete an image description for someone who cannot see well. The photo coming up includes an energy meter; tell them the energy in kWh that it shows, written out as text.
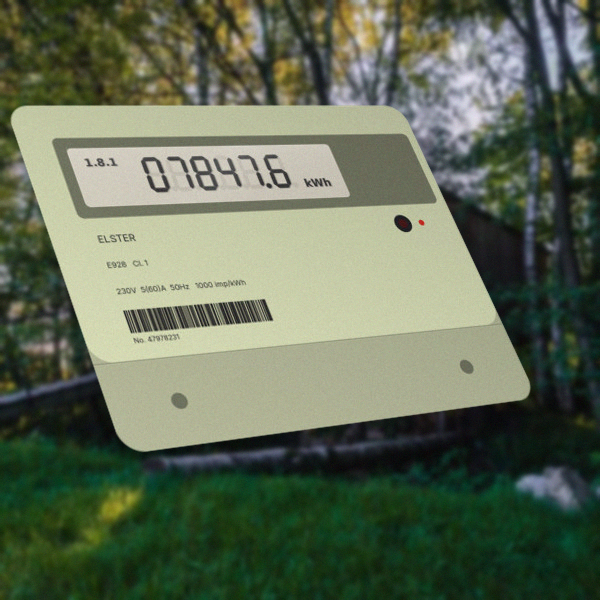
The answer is 7847.6 kWh
